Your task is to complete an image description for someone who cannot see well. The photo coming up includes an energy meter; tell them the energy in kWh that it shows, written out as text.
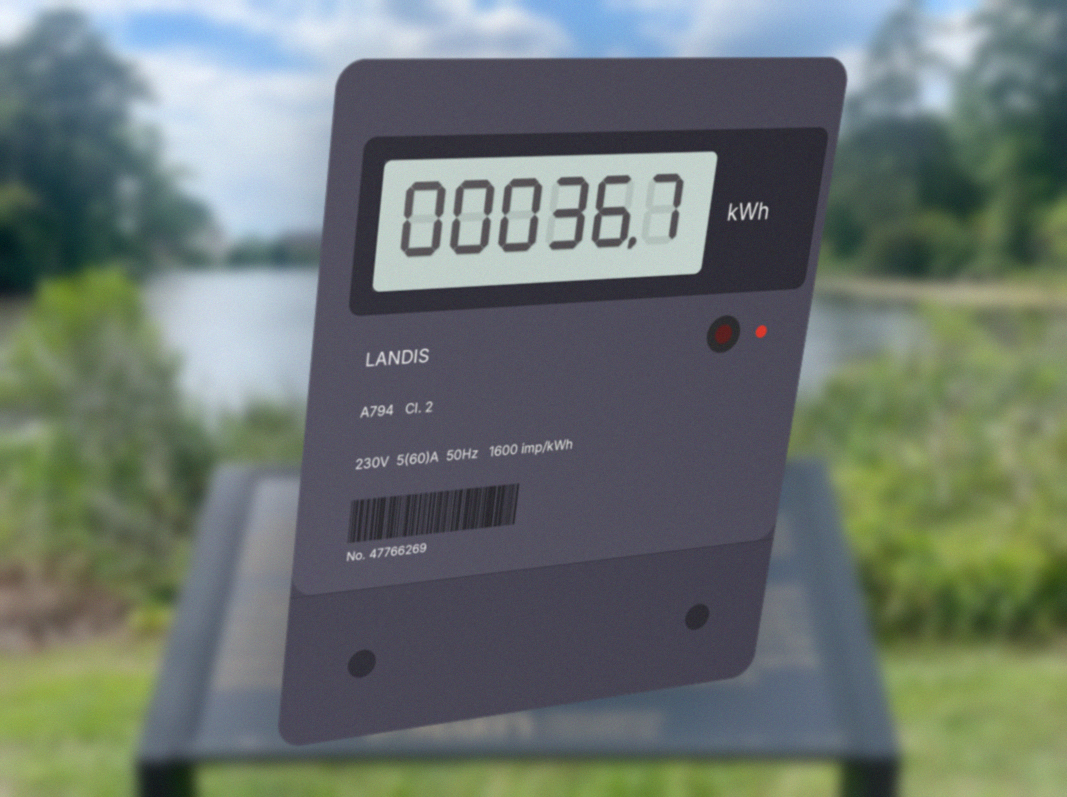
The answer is 36.7 kWh
